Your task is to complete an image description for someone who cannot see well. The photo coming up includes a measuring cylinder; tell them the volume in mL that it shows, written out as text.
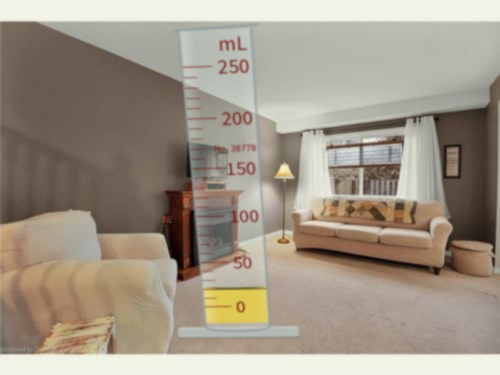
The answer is 20 mL
